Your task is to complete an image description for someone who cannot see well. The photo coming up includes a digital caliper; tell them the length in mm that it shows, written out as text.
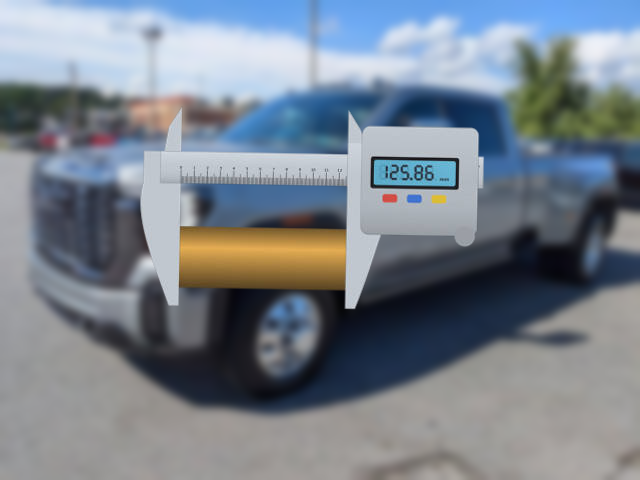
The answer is 125.86 mm
